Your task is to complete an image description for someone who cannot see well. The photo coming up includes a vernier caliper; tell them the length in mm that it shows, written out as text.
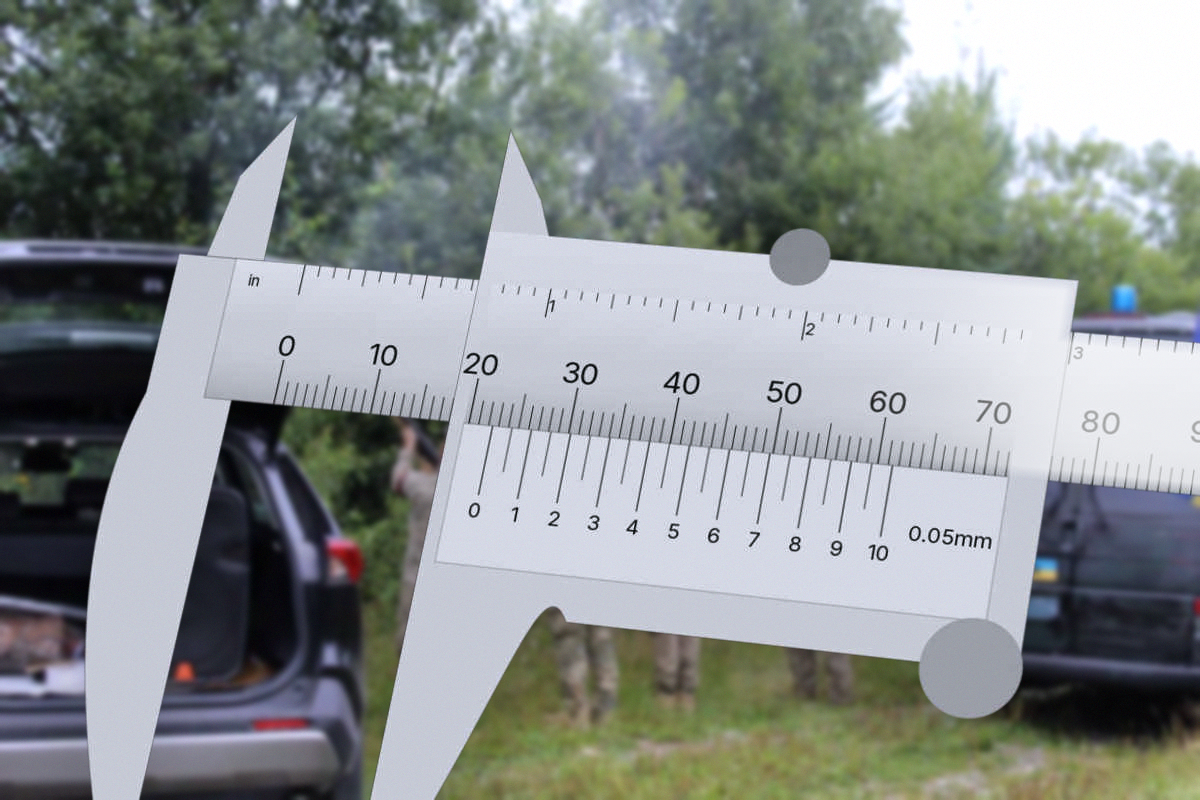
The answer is 22.4 mm
